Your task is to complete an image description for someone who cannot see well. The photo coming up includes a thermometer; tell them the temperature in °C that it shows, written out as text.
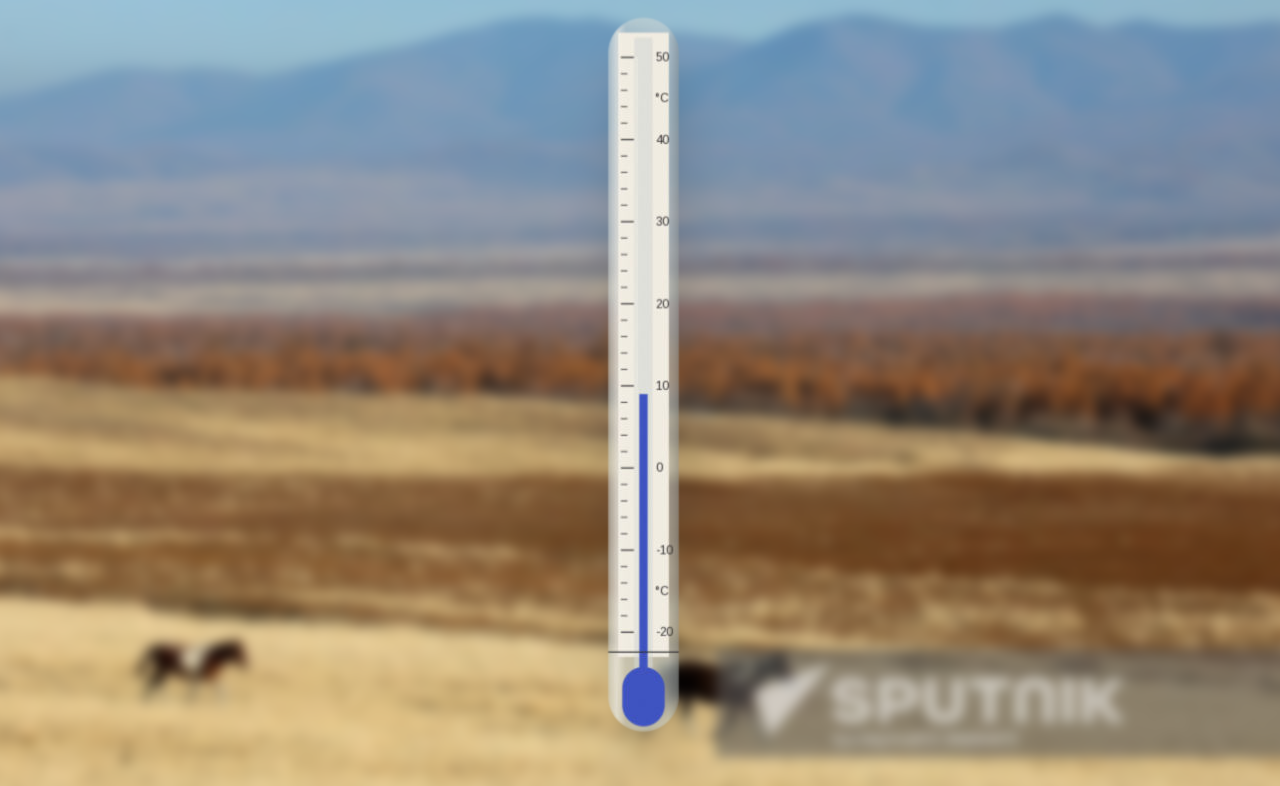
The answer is 9 °C
